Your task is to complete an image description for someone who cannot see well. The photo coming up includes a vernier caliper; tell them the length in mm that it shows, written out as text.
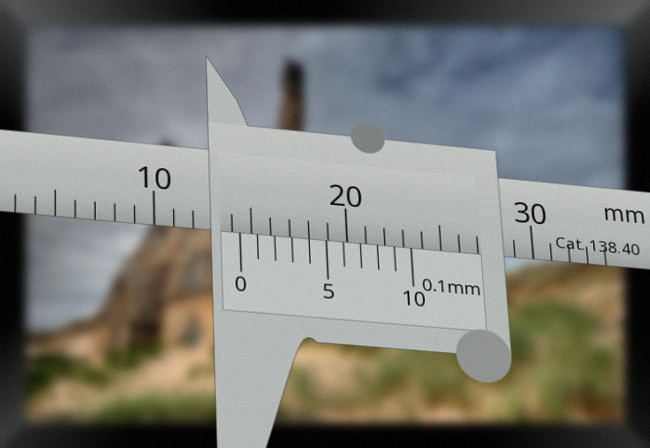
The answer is 14.4 mm
